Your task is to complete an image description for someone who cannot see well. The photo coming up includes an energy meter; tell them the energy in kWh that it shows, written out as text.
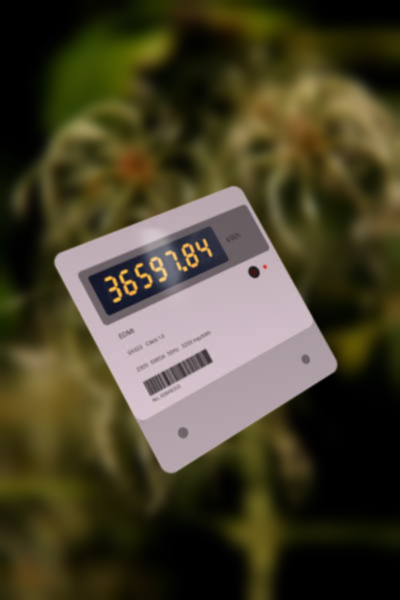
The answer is 36597.84 kWh
